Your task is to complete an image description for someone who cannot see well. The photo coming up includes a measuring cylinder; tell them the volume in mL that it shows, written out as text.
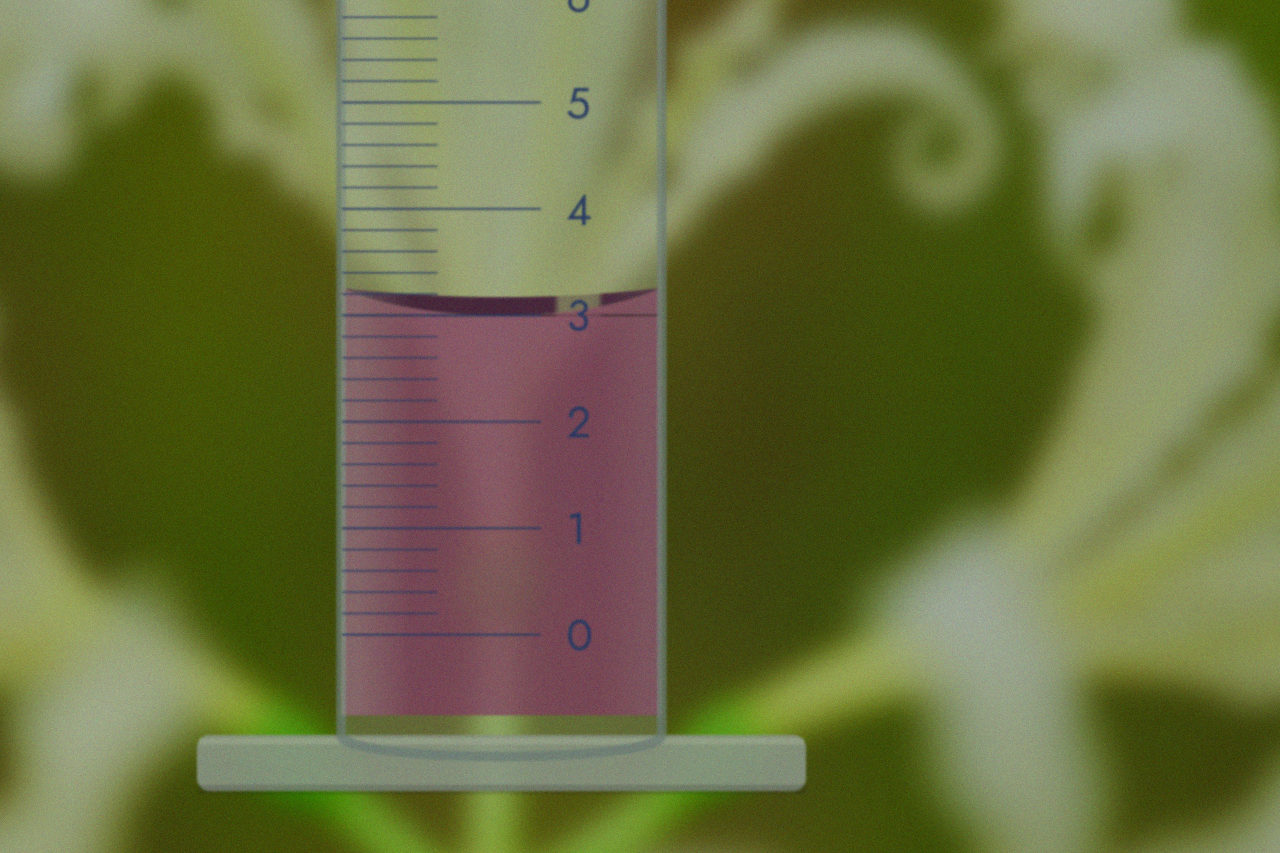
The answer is 3 mL
